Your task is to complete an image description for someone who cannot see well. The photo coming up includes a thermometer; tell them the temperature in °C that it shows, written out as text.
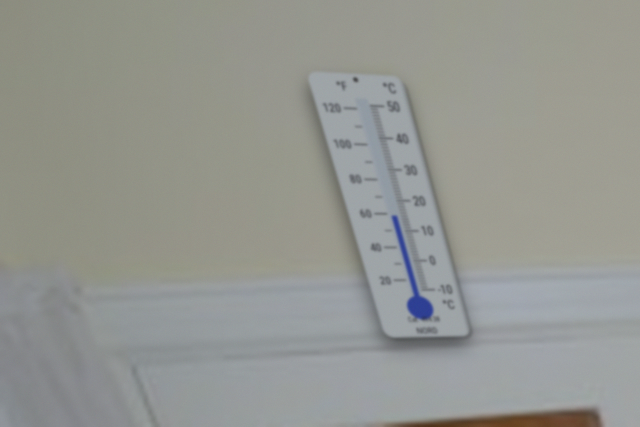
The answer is 15 °C
